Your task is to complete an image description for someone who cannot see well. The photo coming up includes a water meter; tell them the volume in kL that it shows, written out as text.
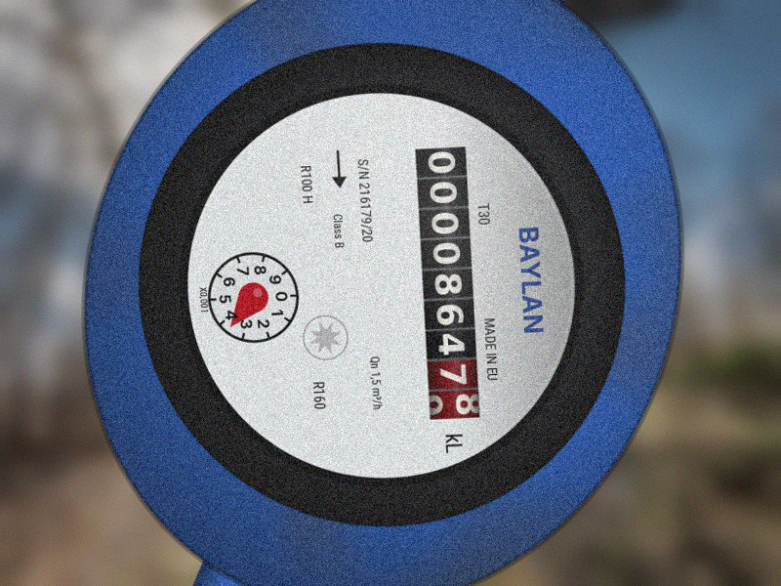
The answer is 864.783 kL
